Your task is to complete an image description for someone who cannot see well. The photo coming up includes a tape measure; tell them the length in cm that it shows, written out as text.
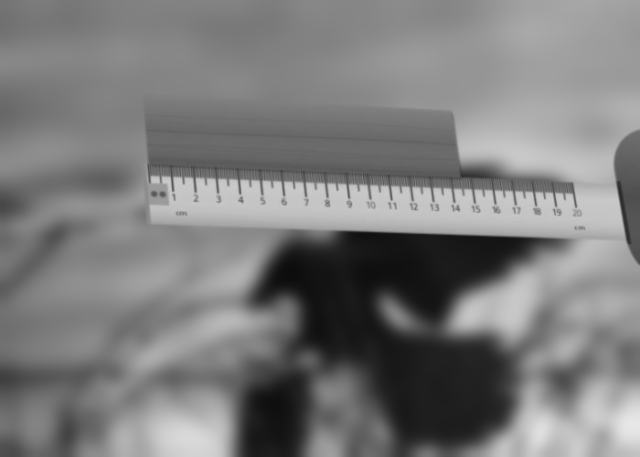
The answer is 14.5 cm
